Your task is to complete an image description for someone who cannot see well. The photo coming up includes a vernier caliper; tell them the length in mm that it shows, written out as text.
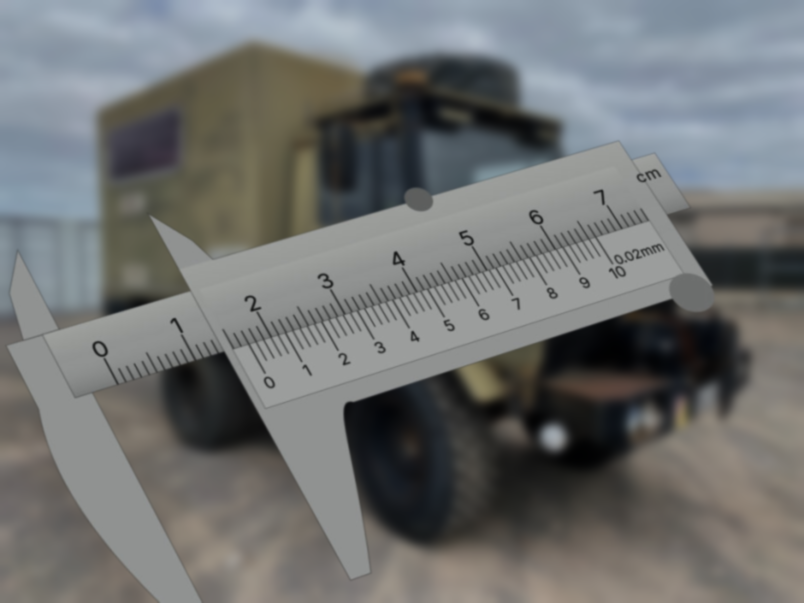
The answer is 17.0 mm
